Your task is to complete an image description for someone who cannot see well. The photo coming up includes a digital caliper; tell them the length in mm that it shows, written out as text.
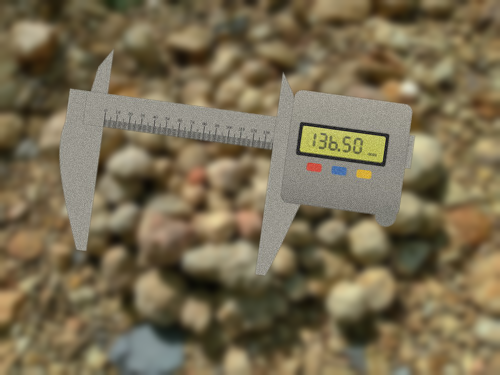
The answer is 136.50 mm
